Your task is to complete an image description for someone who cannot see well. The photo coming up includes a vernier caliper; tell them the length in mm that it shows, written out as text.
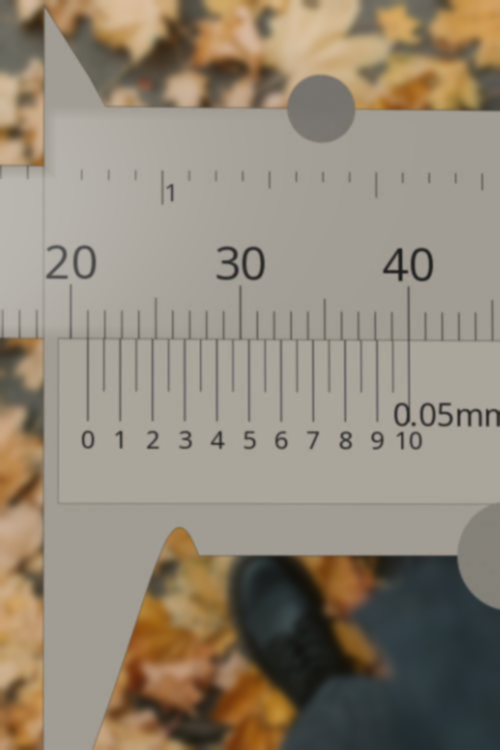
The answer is 21.0 mm
